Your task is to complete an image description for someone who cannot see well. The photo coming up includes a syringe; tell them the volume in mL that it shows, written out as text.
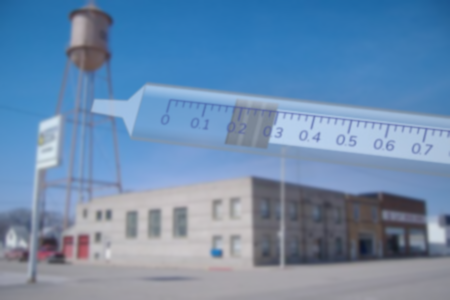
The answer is 0.18 mL
